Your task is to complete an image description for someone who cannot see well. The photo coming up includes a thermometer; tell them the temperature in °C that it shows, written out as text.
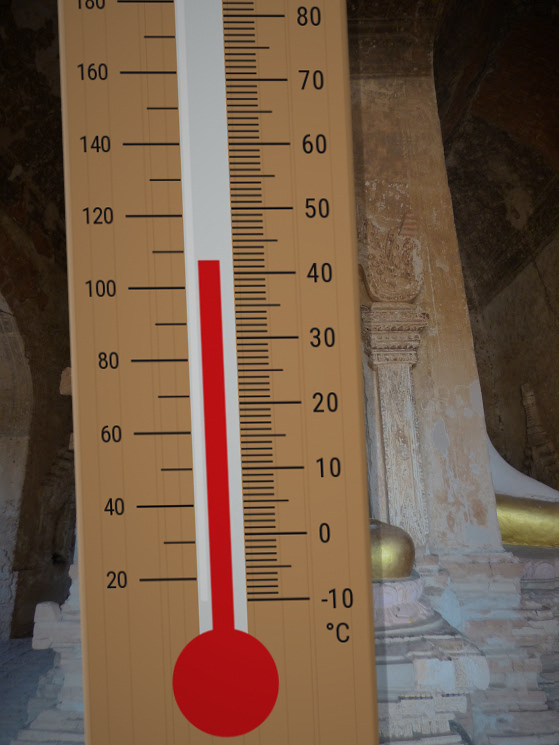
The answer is 42 °C
